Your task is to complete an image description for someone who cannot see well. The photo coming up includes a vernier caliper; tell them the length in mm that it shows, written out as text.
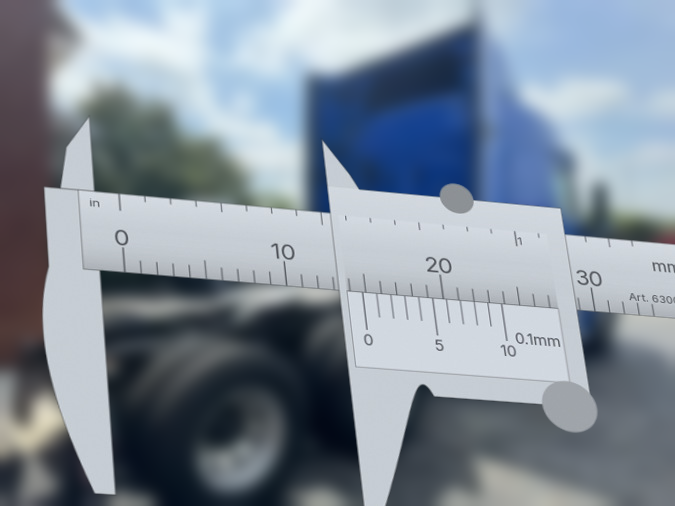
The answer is 14.8 mm
